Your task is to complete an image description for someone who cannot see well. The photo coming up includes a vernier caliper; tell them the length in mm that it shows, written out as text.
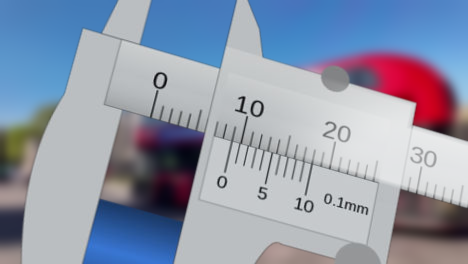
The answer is 9.0 mm
